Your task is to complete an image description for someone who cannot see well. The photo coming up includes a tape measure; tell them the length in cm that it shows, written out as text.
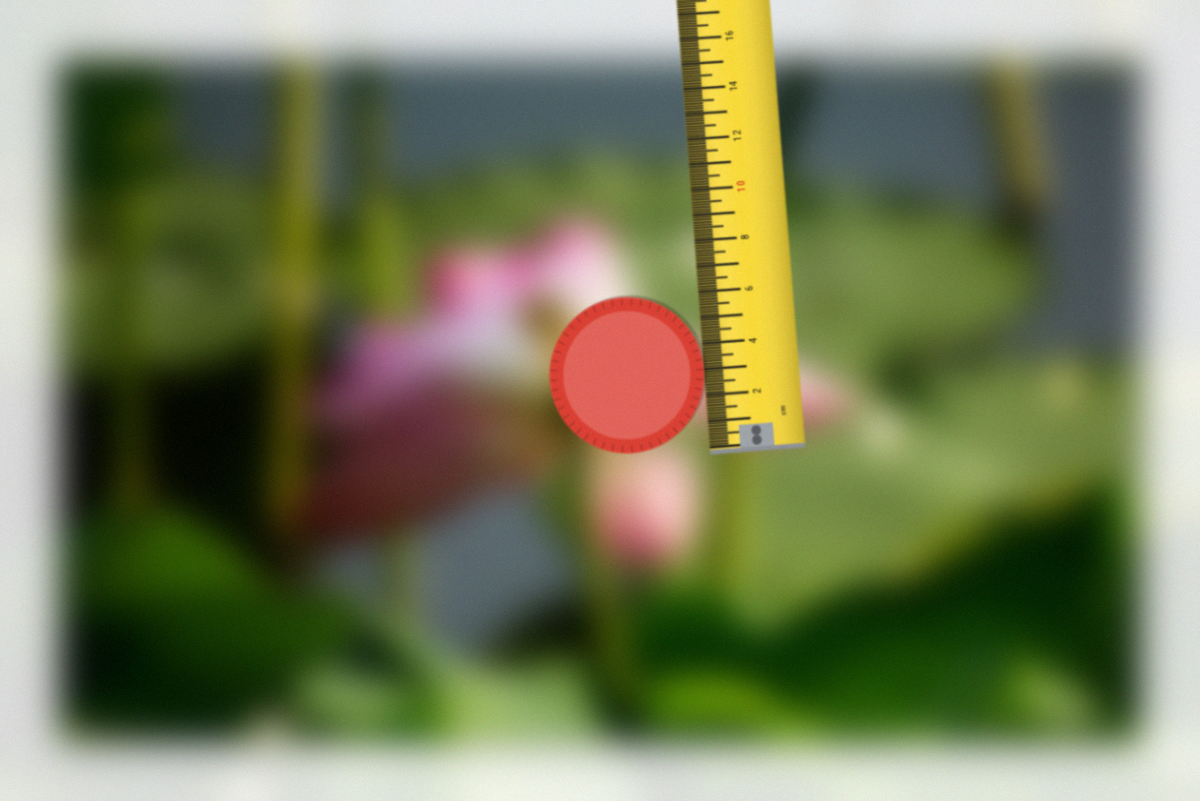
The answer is 6 cm
